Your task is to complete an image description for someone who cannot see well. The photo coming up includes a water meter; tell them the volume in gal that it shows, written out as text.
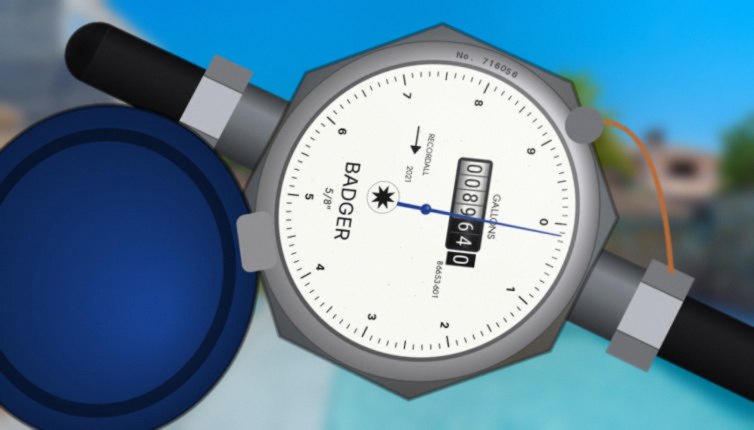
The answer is 89640.1 gal
